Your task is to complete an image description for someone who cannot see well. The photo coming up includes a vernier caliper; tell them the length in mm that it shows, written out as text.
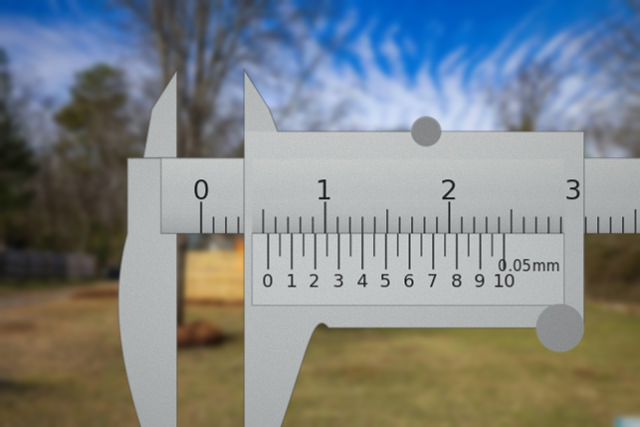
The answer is 5.4 mm
